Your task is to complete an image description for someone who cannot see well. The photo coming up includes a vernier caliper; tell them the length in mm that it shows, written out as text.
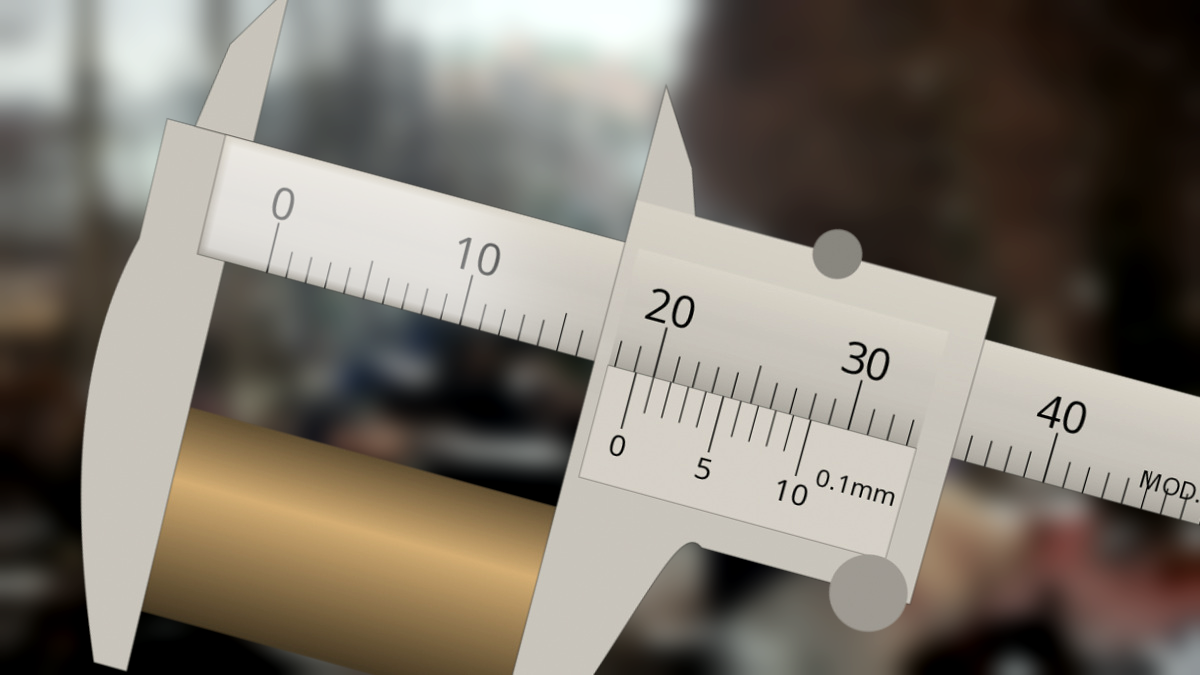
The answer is 19.1 mm
